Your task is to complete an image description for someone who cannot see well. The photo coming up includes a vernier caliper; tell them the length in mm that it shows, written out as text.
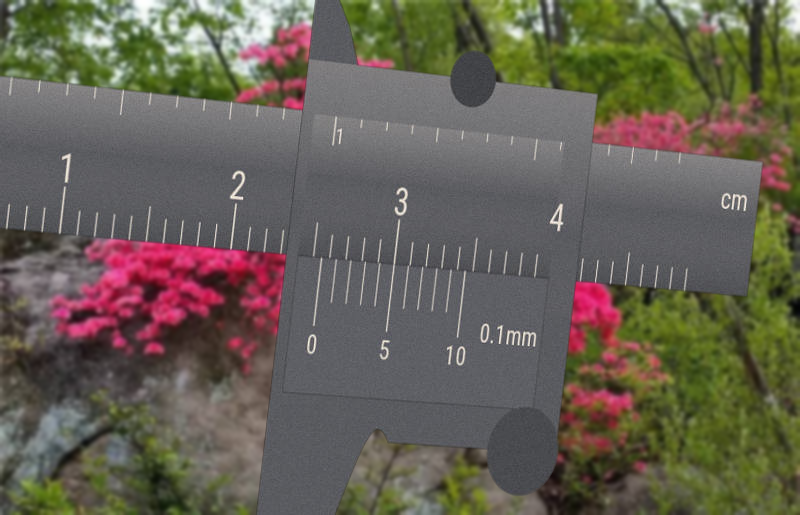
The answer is 25.5 mm
